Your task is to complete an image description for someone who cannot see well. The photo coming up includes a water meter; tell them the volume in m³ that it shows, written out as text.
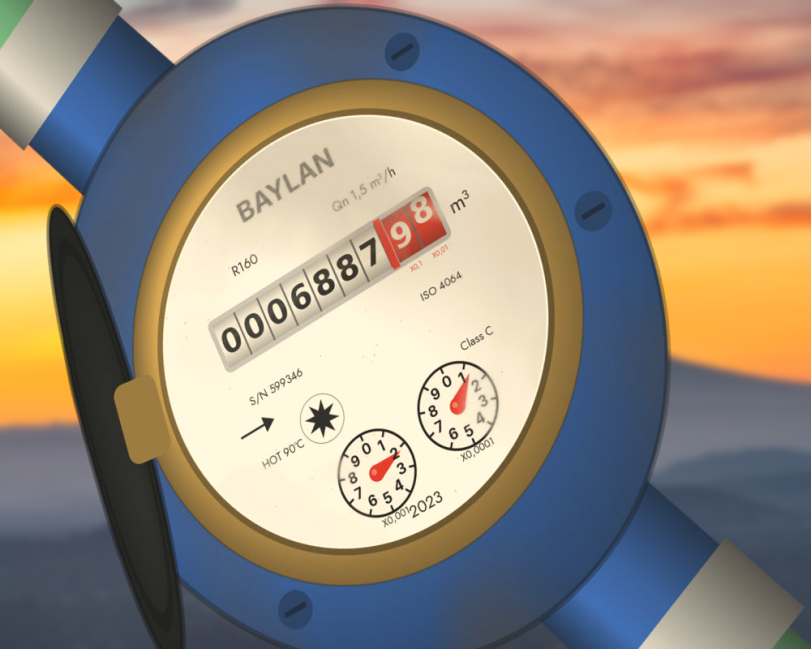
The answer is 6887.9821 m³
